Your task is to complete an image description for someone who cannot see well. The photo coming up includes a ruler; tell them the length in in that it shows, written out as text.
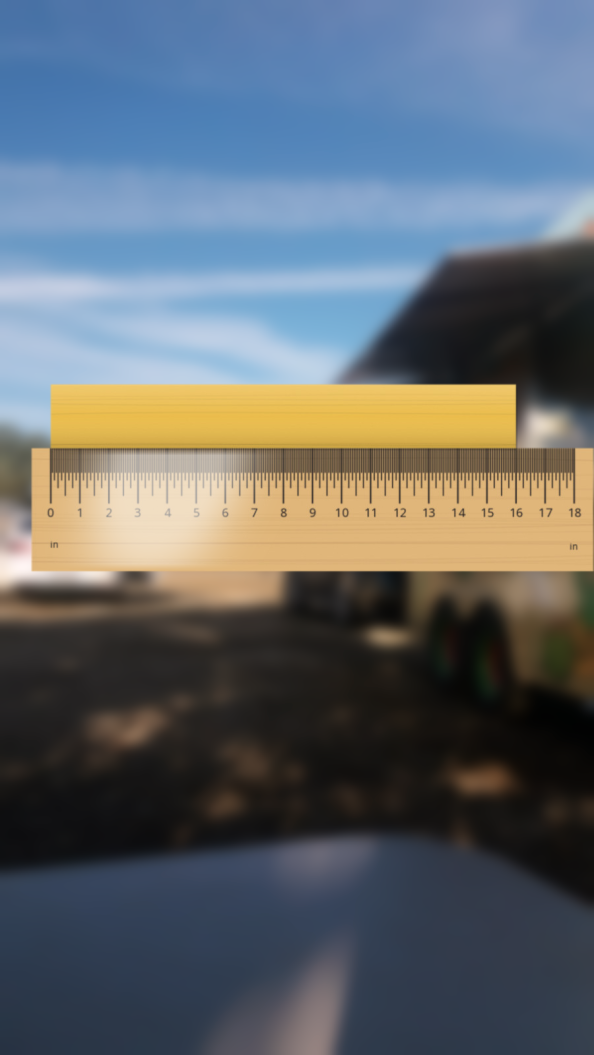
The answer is 16 in
